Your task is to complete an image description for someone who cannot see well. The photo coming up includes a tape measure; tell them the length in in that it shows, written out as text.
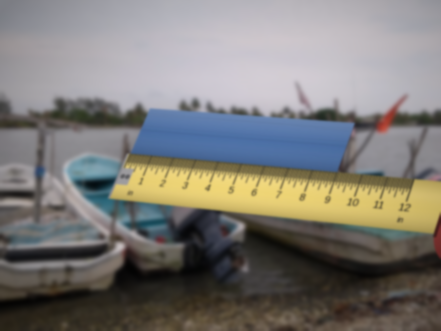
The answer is 9 in
